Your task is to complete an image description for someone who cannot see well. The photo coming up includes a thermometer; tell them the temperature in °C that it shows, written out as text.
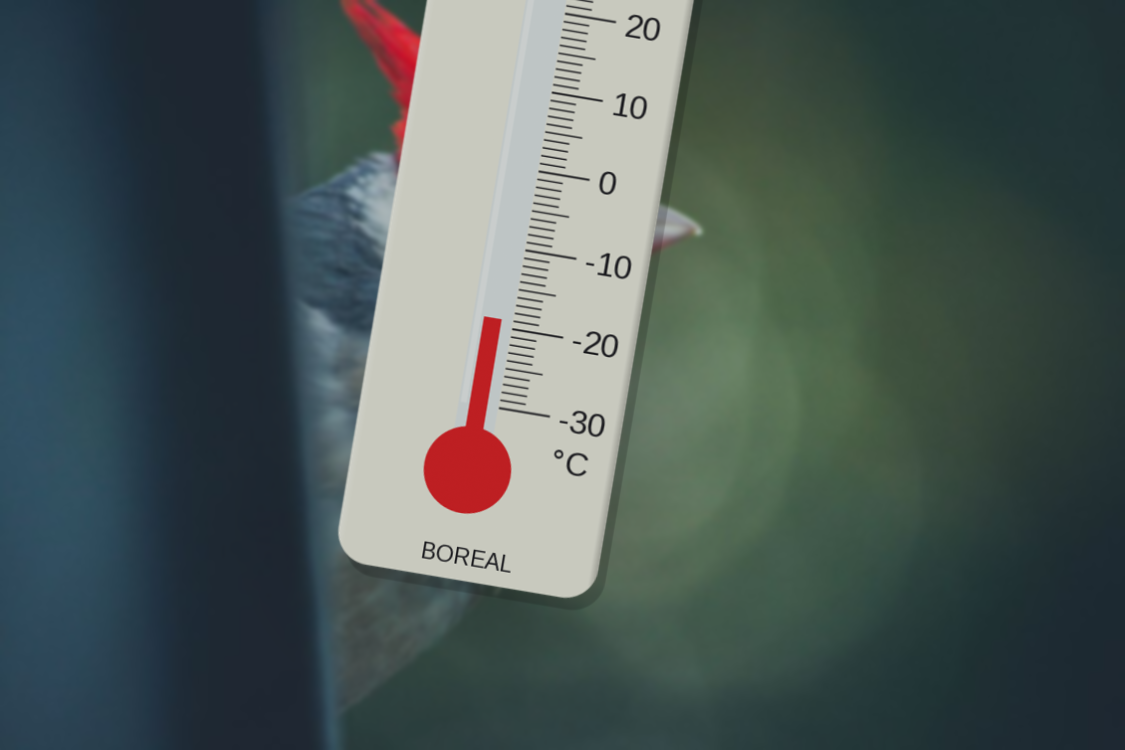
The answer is -19 °C
